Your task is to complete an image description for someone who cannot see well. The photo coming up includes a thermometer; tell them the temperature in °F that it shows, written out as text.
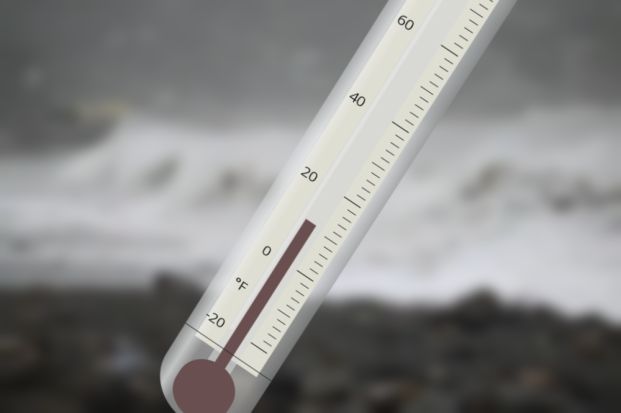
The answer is 11 °F
